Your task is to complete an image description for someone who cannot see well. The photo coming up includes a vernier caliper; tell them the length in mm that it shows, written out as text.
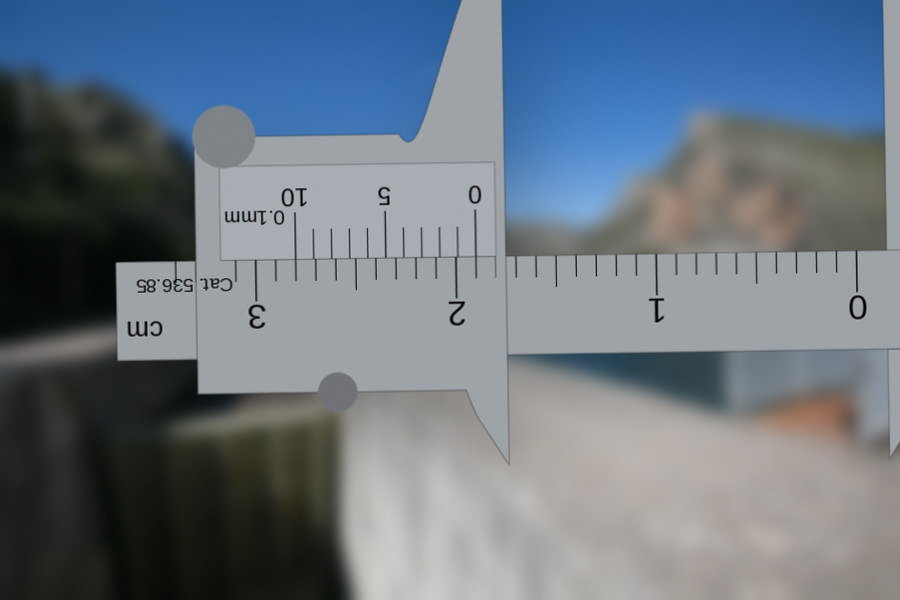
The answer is 19.0 mm
